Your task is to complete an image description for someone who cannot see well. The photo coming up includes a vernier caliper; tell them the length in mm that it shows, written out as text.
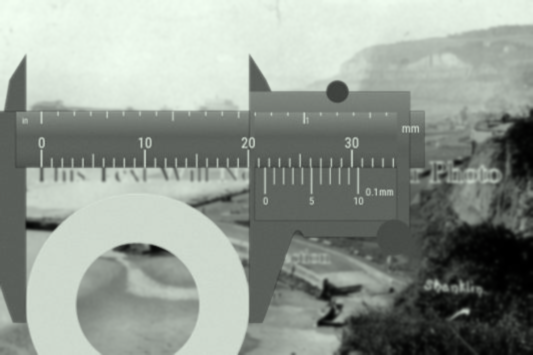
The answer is 21.6 mm
